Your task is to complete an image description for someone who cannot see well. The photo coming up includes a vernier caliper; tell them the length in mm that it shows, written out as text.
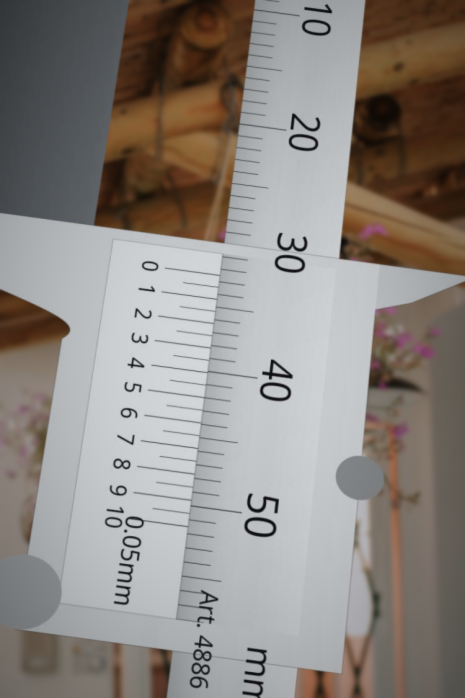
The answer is 32.5 mm
